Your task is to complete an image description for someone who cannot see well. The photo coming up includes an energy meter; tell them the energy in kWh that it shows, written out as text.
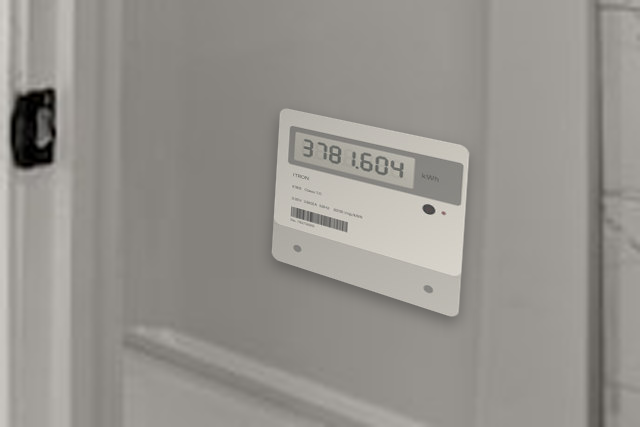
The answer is 3781.604 kWh
